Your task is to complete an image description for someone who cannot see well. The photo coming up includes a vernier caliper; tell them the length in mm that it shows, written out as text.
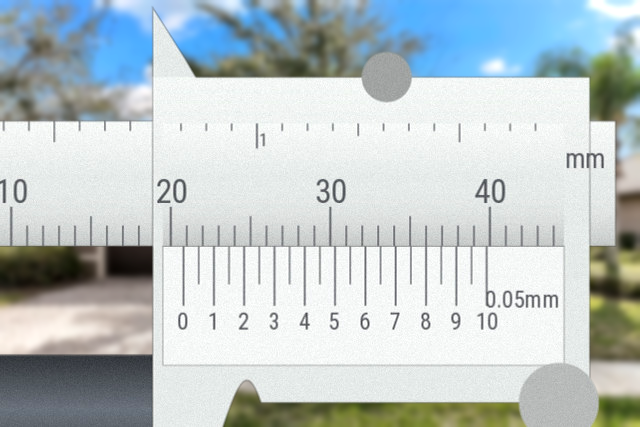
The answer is 20.8 mm
